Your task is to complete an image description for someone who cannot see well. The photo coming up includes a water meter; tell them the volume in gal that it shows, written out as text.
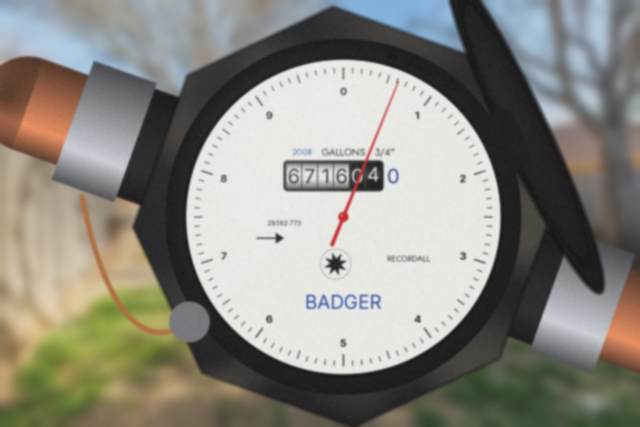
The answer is 6716040.6 gal
